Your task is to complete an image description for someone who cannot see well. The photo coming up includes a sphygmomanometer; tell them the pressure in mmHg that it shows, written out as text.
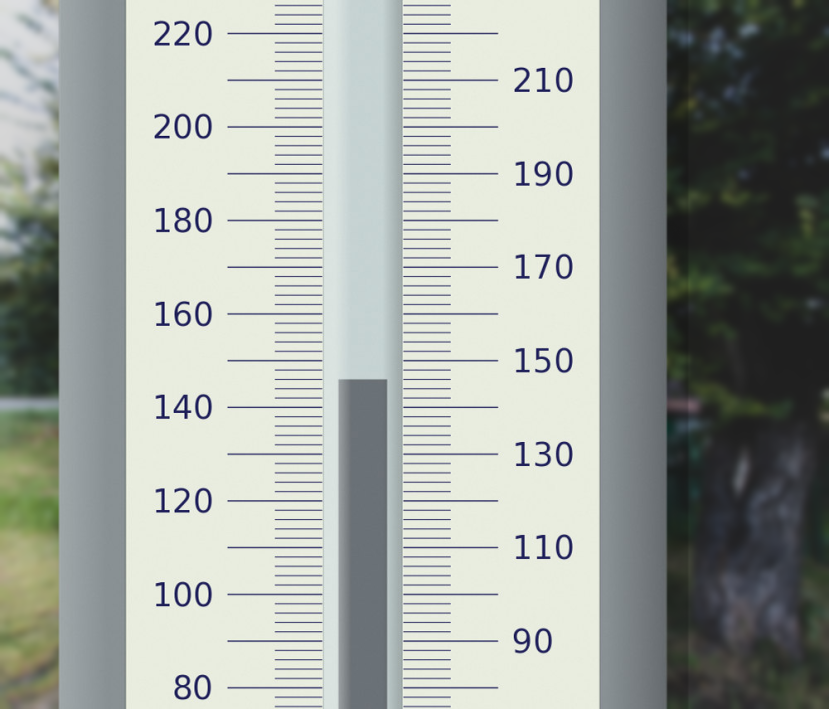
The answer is 146 mmHg
